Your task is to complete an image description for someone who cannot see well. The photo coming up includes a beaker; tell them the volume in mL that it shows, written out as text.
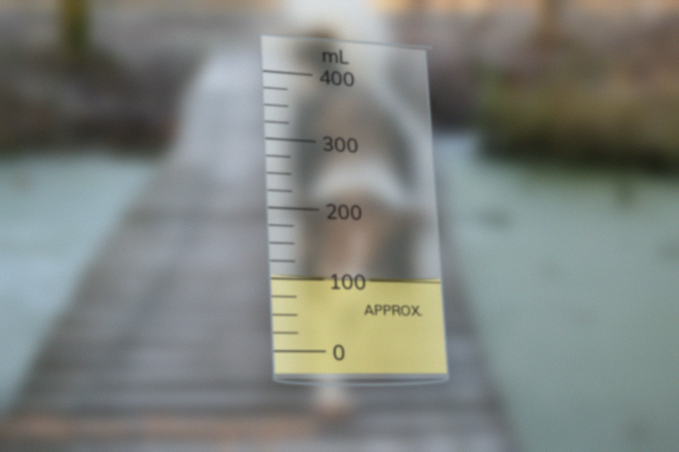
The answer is 100 mL
